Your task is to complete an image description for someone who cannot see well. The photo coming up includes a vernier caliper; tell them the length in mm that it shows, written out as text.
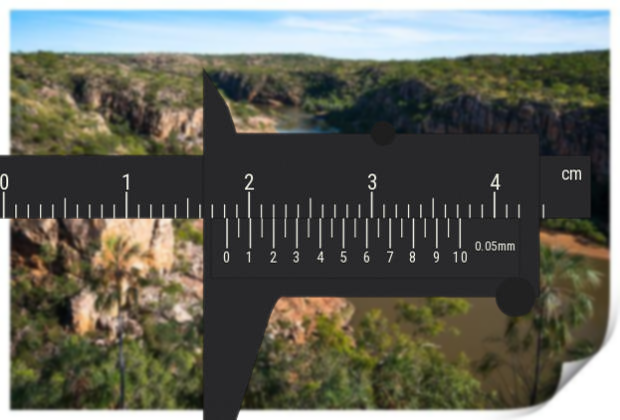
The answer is 18.2 mm
